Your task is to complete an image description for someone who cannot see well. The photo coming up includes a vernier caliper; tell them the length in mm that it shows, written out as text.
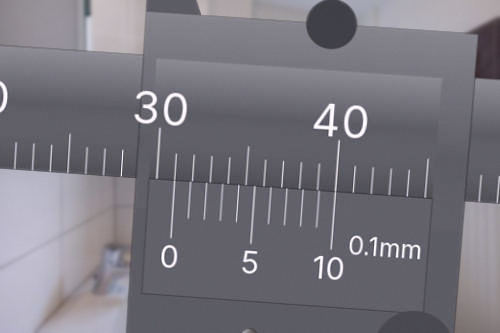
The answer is 31.0 mm
